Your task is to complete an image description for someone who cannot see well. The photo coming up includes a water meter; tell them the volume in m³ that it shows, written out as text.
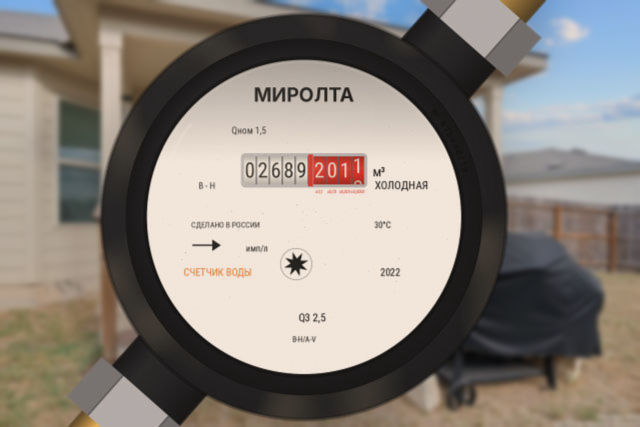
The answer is 2689.2011 m³
